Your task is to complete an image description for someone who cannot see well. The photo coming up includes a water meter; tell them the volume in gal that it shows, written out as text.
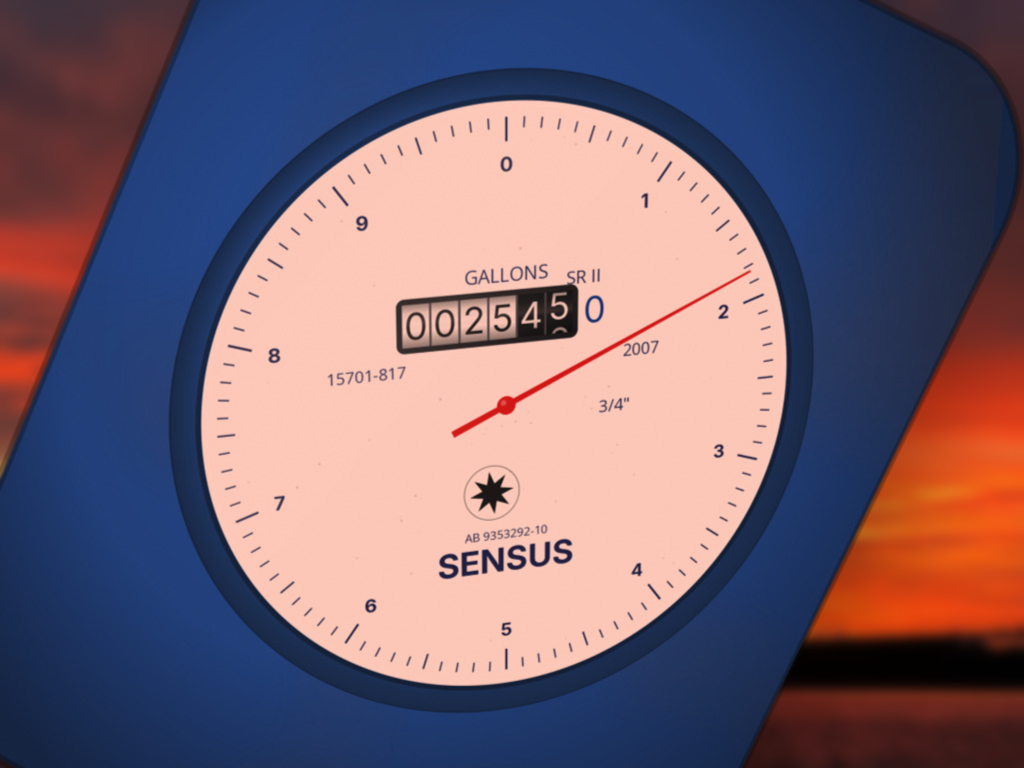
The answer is 25451.8 gal
